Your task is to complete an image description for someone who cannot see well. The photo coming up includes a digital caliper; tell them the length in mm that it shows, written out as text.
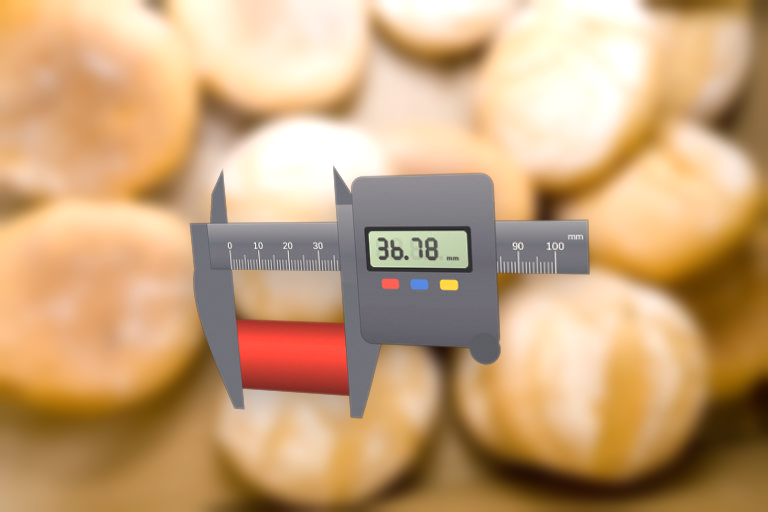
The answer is 36.78 mm
